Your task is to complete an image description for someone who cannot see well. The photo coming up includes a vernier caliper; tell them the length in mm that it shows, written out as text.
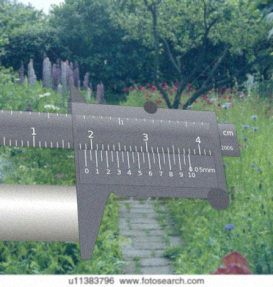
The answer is 18.8 mm
